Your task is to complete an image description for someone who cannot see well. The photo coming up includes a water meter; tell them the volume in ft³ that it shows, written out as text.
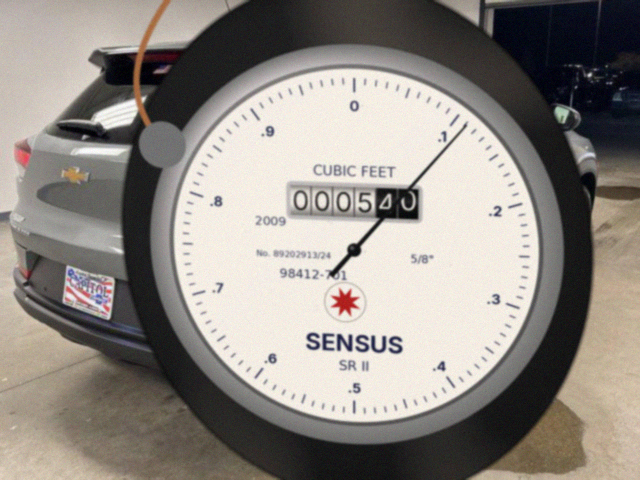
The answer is 540.11 ft³
